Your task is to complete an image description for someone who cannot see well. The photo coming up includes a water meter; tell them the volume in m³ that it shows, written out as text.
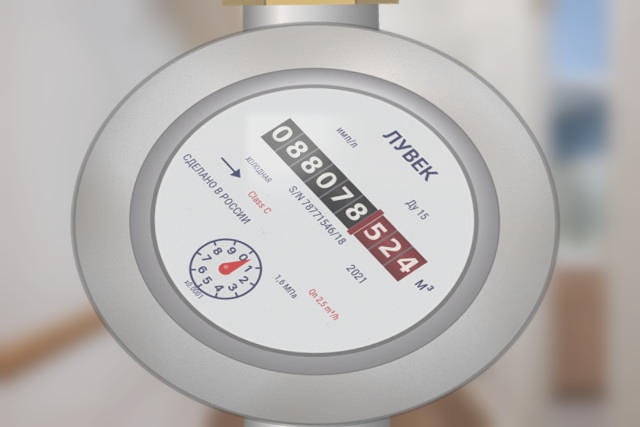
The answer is 88078.5240 m³
